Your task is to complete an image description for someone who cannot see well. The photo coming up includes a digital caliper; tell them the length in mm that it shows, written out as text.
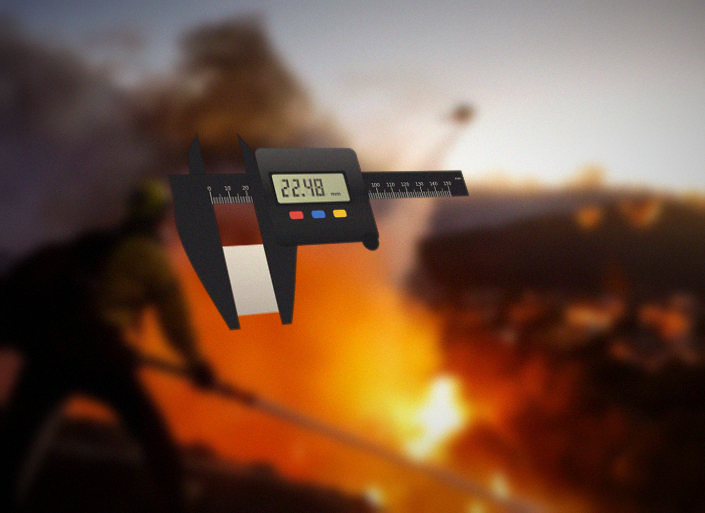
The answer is 22.48 mm
